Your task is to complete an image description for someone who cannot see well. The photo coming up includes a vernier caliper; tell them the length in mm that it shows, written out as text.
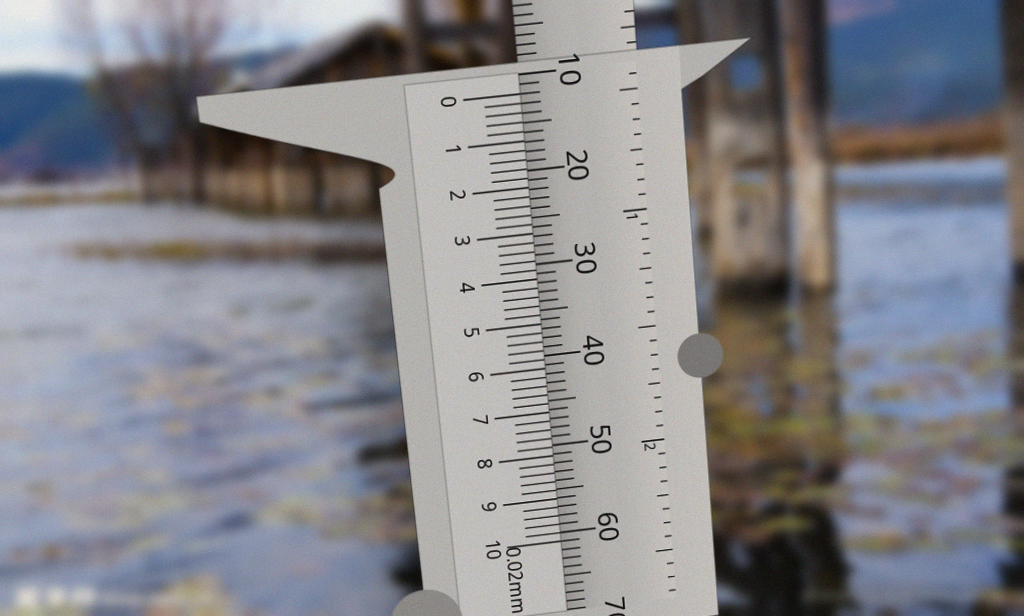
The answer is 12.0 mm
